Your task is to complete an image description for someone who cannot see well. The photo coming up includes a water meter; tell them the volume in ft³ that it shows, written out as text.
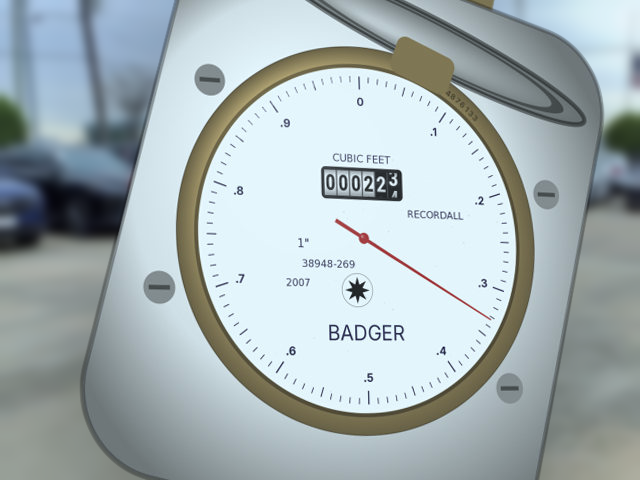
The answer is 223.33 ft³
